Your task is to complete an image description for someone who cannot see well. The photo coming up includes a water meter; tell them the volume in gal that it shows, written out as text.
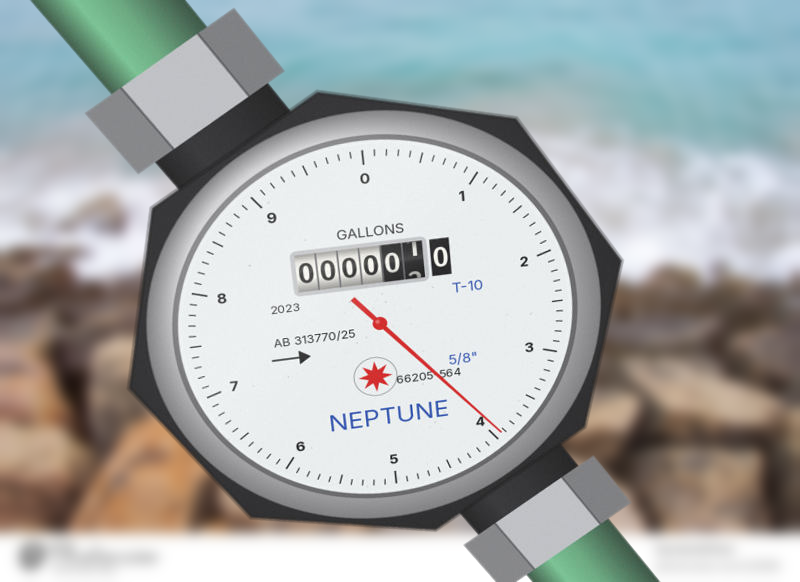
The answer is 13.9 gal
